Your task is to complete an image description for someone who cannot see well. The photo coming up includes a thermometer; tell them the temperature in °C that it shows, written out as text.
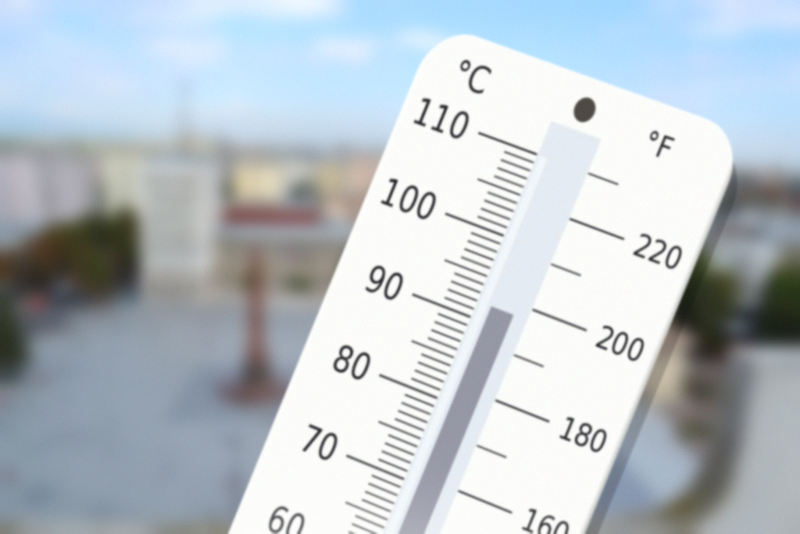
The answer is 92 °C
